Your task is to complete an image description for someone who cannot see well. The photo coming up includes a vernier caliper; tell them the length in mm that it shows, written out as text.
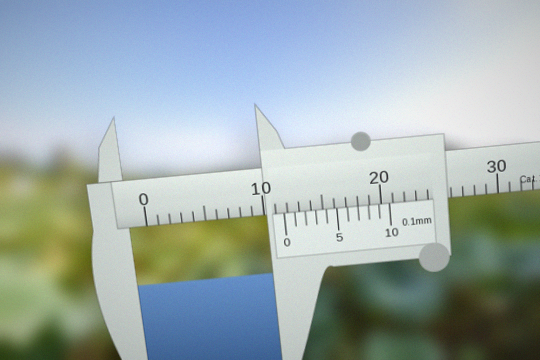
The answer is 11.7 mm
